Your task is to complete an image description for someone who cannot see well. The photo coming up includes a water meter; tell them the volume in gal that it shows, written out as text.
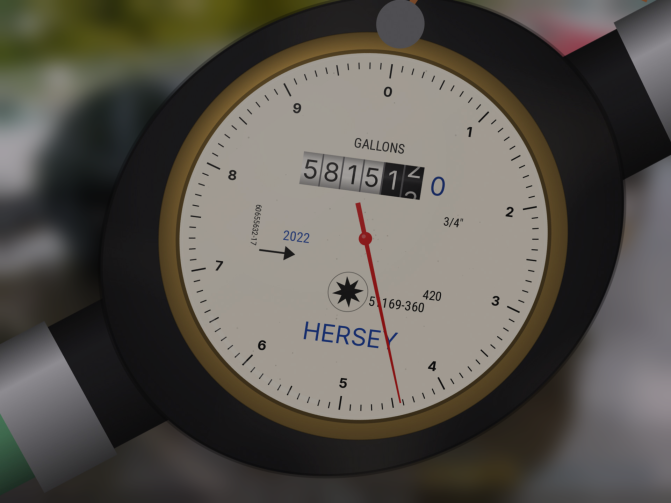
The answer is 5815124.4 gal
